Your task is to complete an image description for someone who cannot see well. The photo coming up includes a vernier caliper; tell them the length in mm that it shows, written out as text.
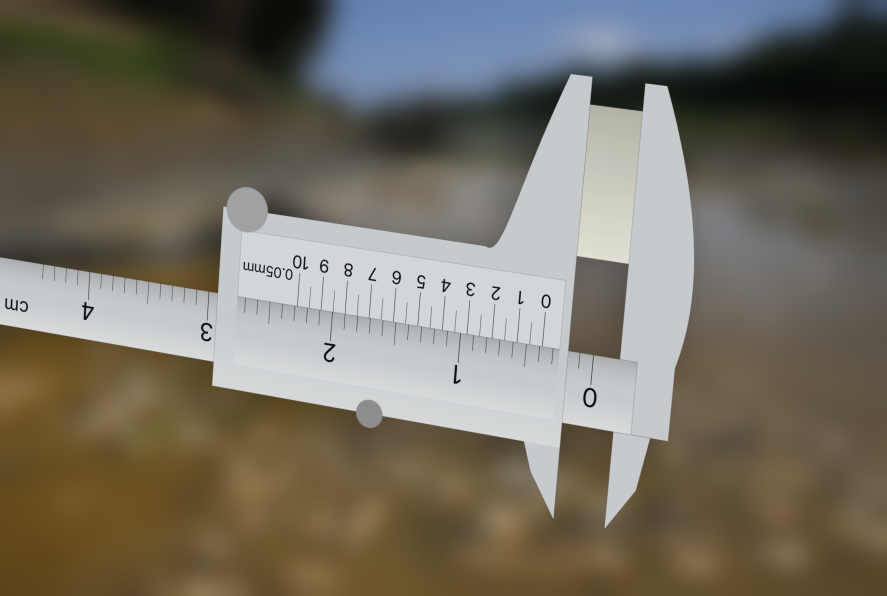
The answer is 3.8 mm
